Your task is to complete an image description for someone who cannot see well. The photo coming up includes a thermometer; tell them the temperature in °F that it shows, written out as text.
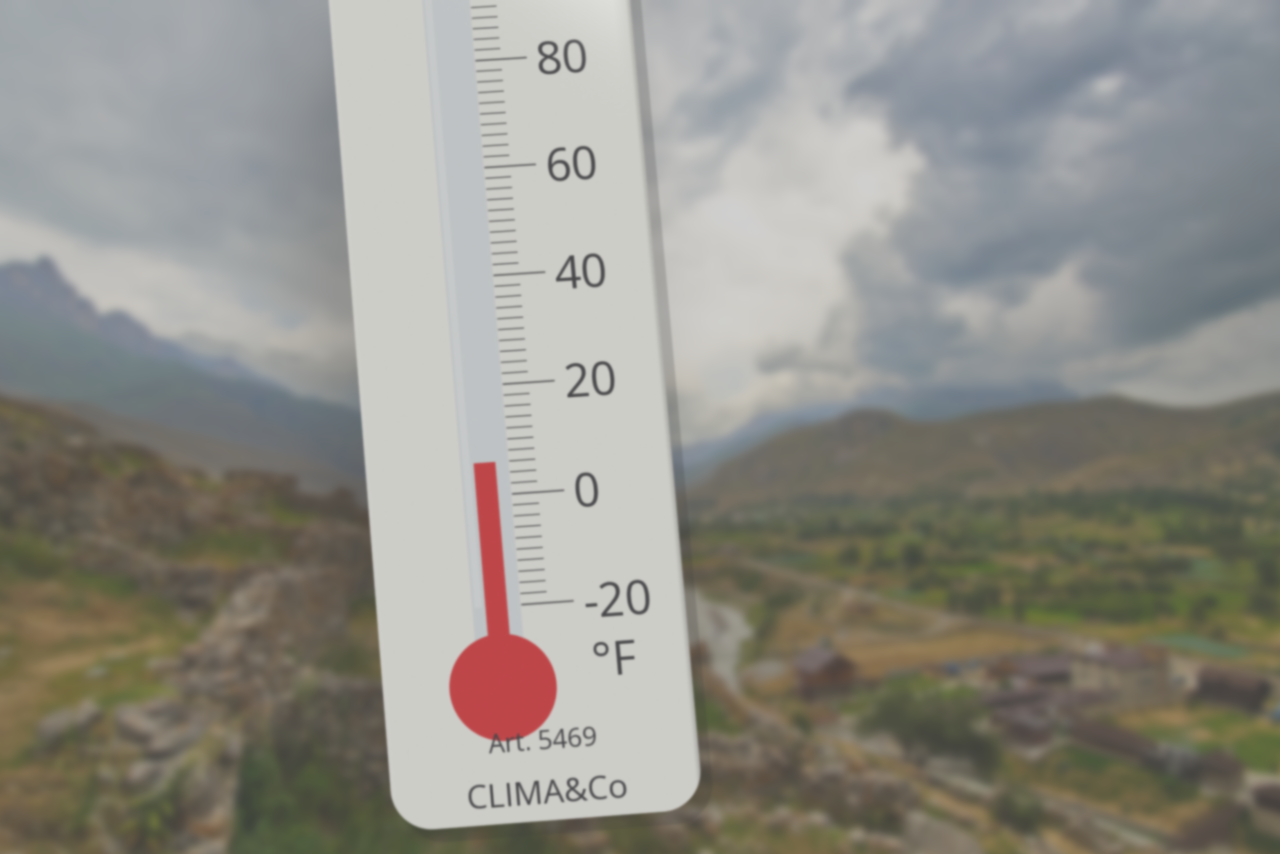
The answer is 6 °F
